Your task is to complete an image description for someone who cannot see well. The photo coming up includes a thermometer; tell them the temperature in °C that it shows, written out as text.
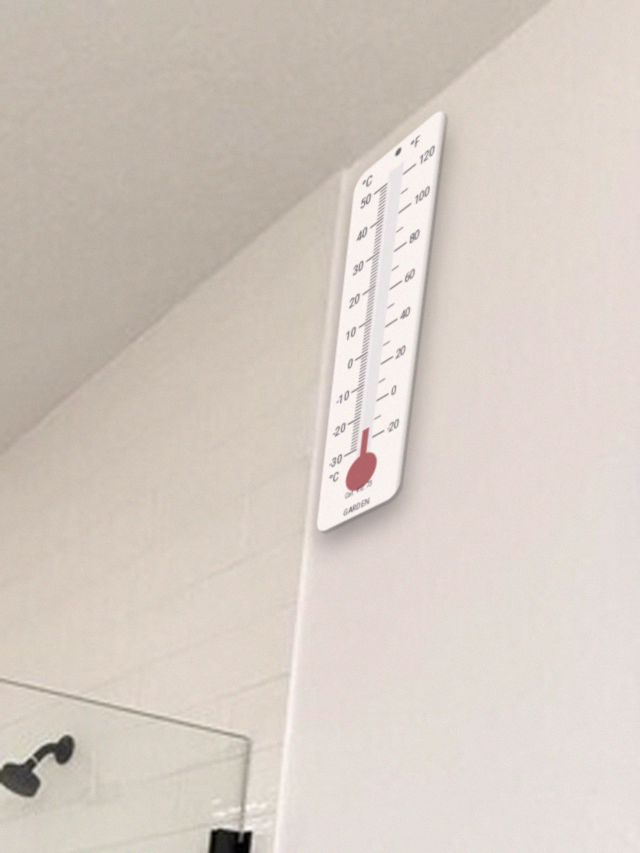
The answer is -25 °C
